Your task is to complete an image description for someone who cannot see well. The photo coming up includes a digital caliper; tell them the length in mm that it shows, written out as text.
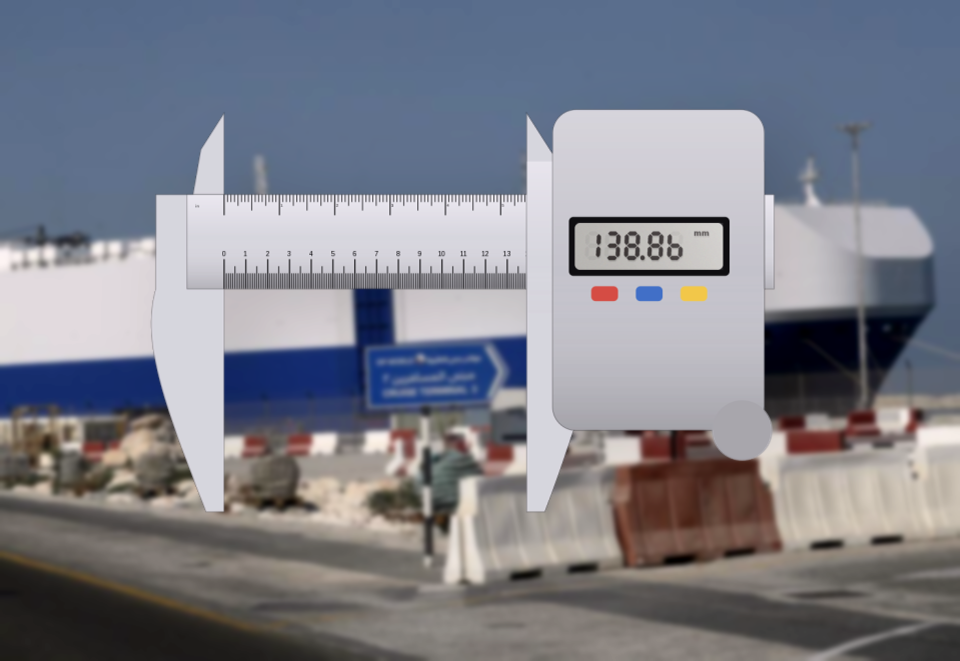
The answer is 138.86 mm
